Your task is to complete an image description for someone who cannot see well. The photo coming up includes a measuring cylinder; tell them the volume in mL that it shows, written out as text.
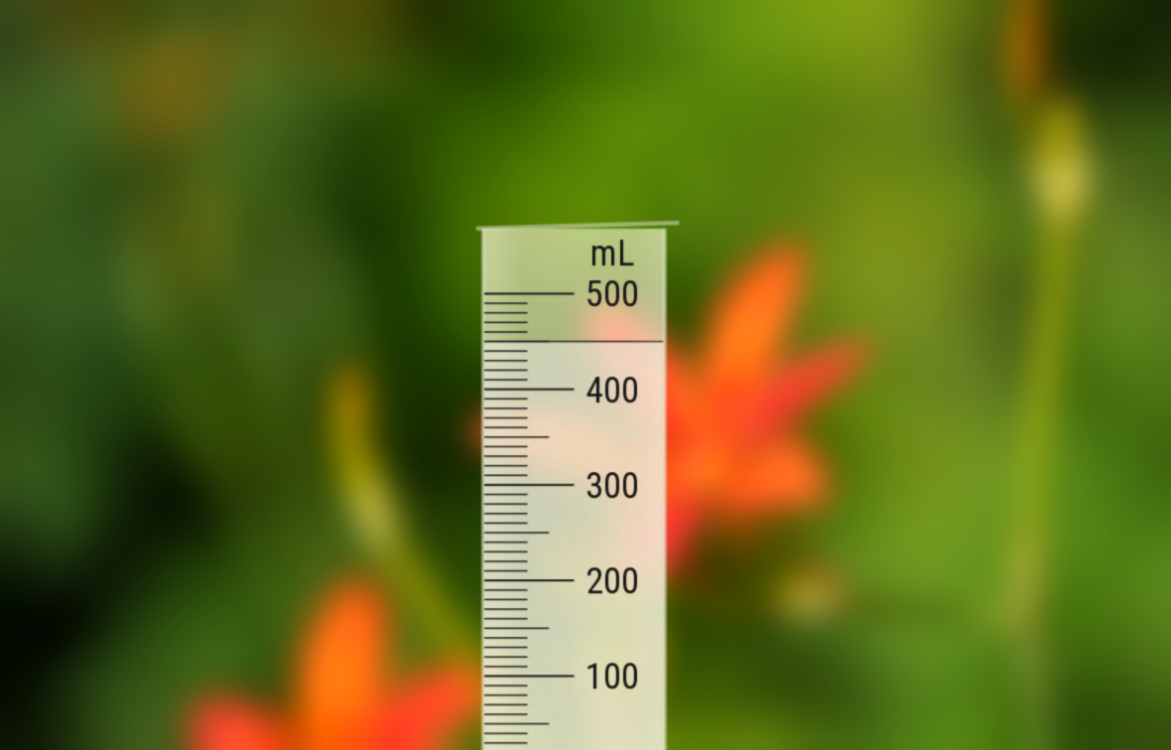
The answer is 450 mL
